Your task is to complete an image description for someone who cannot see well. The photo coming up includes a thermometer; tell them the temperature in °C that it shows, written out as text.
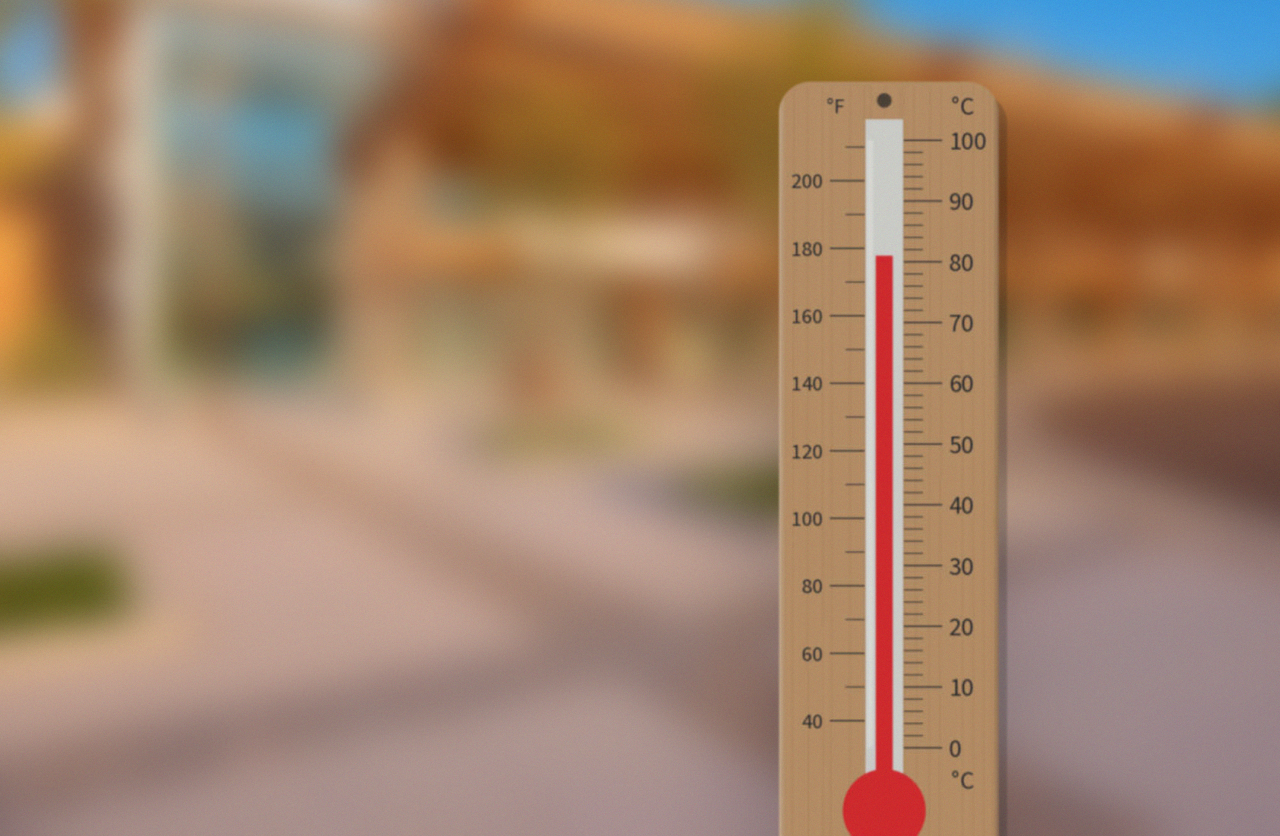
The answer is 81 °C
